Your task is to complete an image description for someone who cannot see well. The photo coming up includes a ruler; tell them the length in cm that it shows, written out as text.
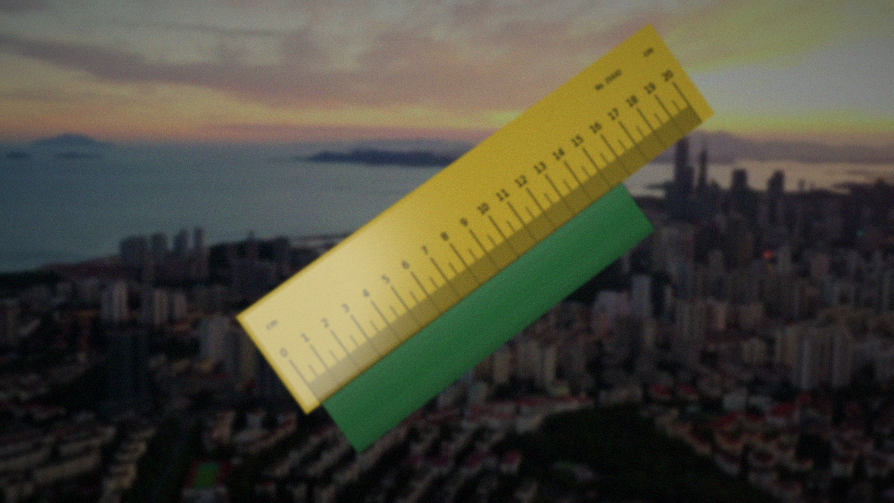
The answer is 15.5 cm
